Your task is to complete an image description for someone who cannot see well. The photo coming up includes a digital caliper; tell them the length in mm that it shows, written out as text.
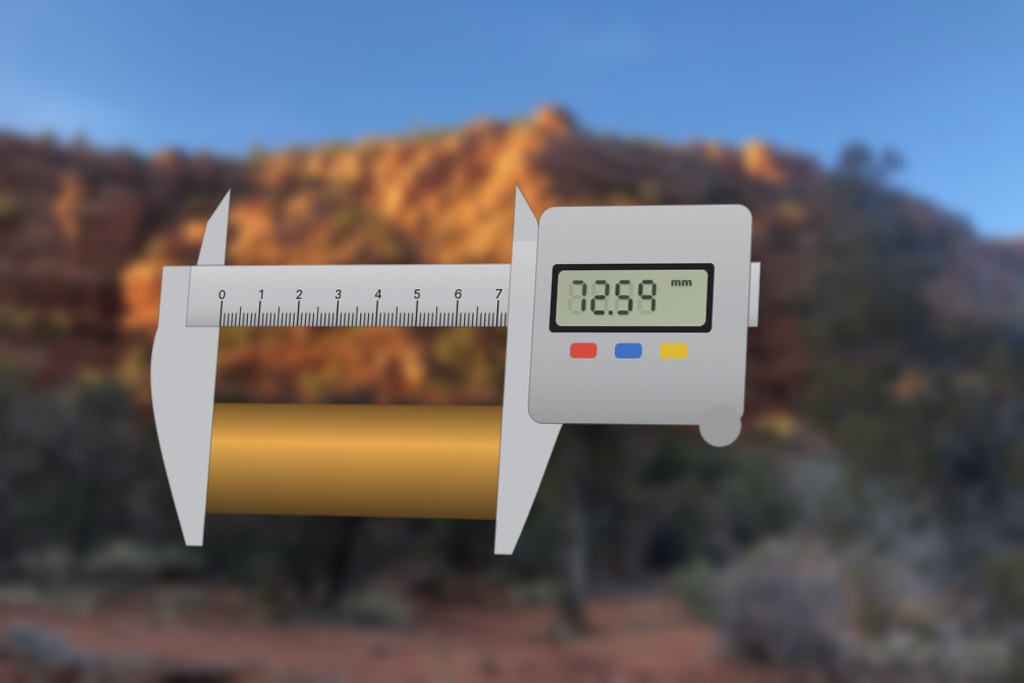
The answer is 72.59 mm
